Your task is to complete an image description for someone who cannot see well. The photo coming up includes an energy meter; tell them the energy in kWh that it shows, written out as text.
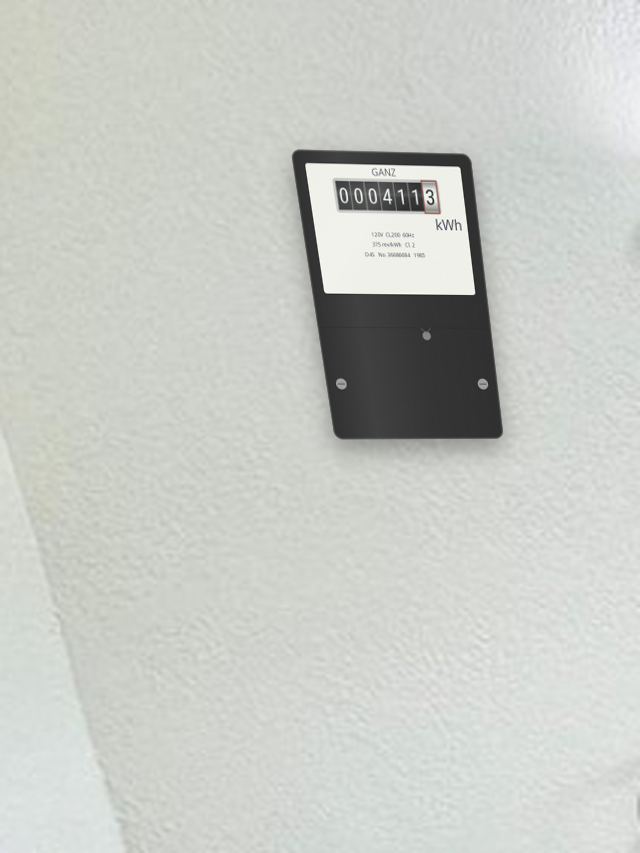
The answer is 411.3 kWh
